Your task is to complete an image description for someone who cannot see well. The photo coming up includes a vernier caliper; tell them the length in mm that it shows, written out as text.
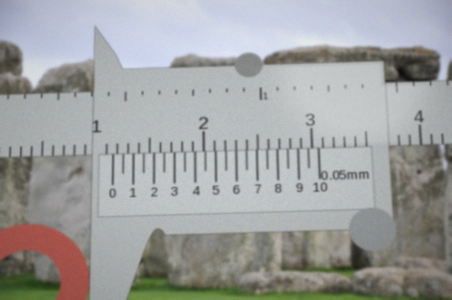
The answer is 11.6 mm
